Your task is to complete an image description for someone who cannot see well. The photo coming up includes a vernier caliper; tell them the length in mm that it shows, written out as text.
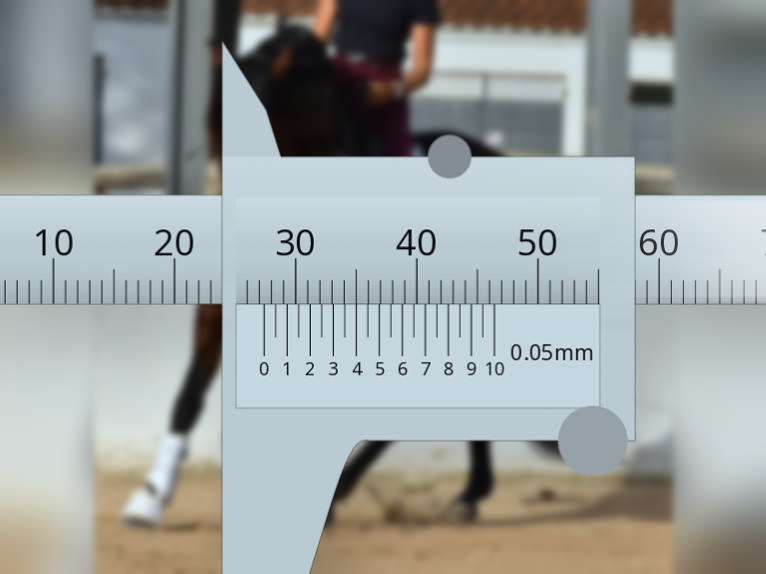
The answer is 27.4 mm
